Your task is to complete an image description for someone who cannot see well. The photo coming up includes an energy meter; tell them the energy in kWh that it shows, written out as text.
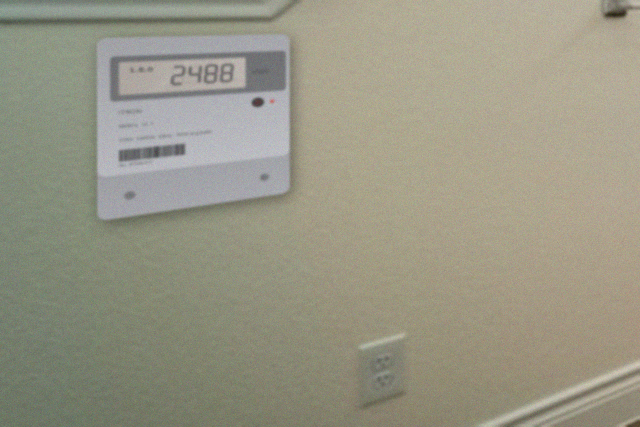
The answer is 2488 kWh
